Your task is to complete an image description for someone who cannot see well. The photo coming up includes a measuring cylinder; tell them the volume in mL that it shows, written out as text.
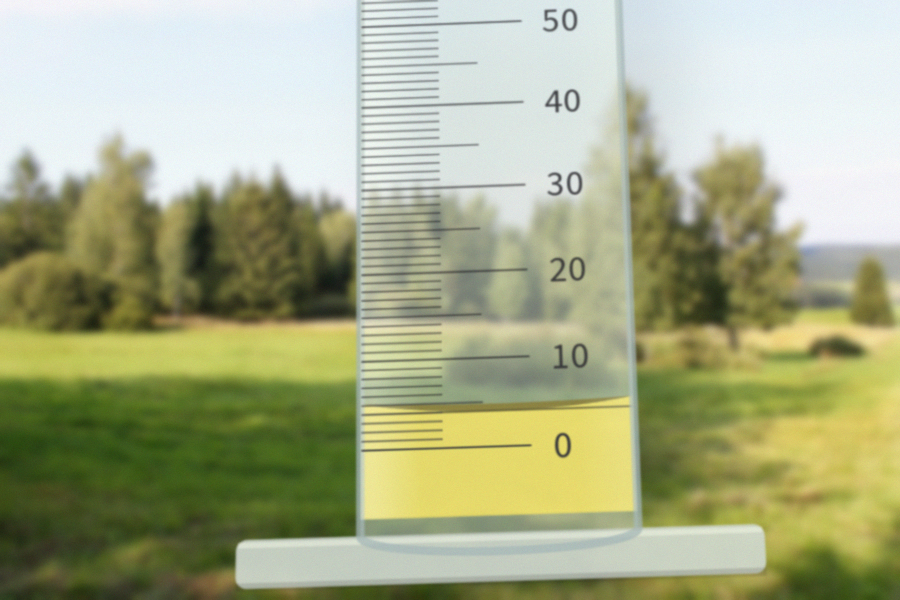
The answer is 4 mL
